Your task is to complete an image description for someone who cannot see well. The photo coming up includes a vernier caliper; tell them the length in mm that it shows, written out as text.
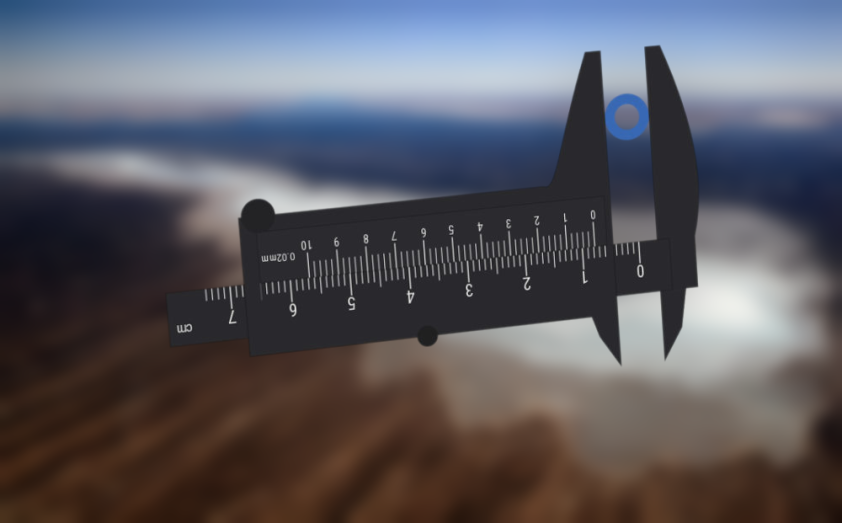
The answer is 7.8 mm
